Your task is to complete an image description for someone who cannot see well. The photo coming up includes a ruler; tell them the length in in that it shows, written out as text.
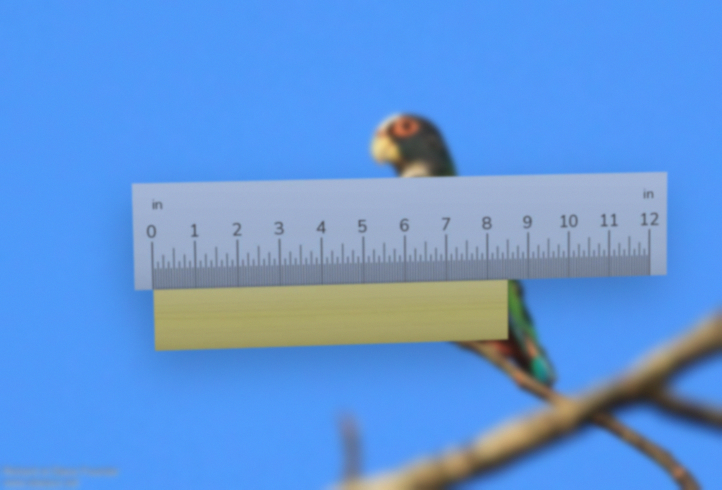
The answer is 8.5 in
